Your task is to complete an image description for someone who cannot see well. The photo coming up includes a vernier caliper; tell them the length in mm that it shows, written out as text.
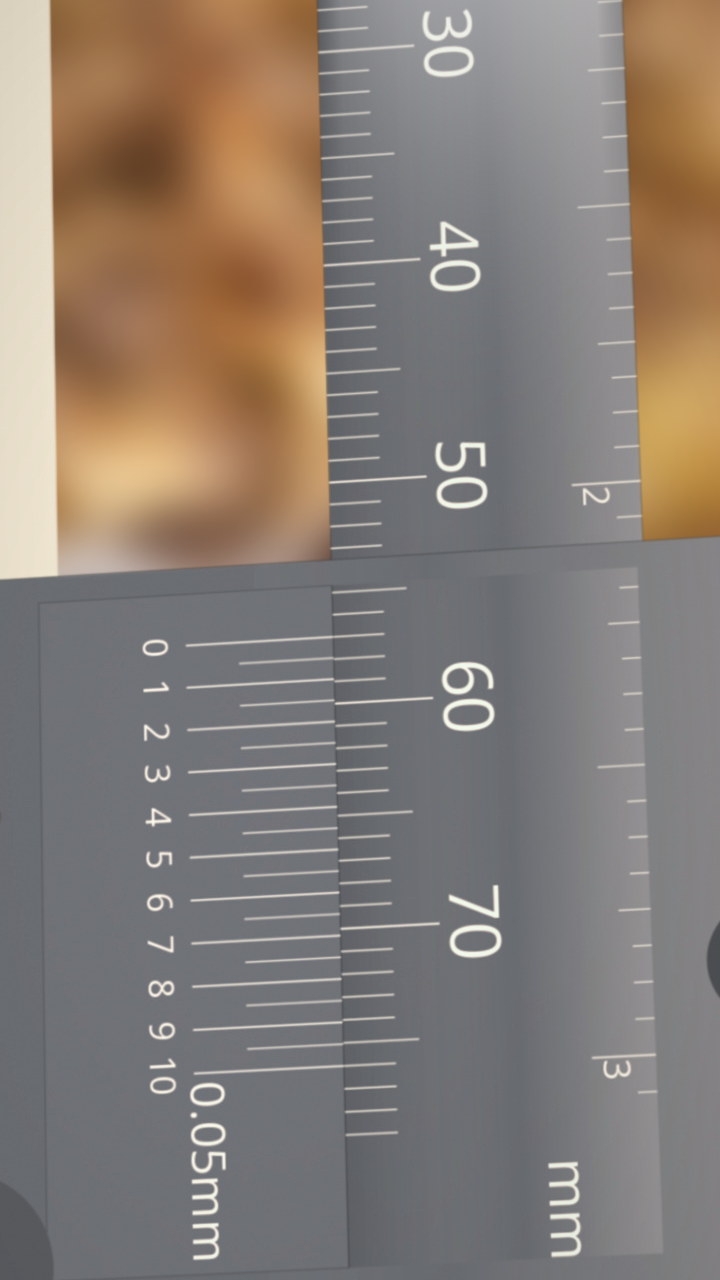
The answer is 57.0 mm
